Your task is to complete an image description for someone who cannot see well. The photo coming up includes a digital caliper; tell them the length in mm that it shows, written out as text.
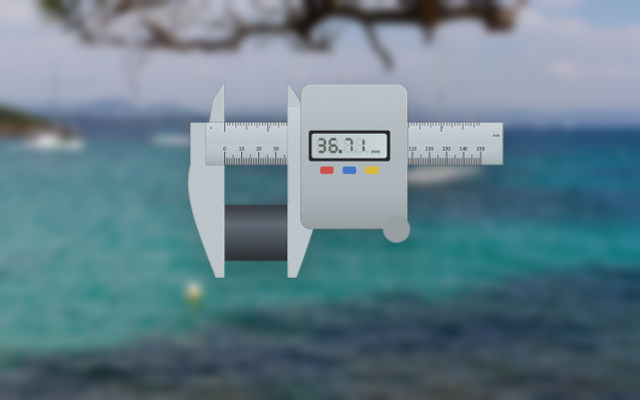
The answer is 36.71 mm
